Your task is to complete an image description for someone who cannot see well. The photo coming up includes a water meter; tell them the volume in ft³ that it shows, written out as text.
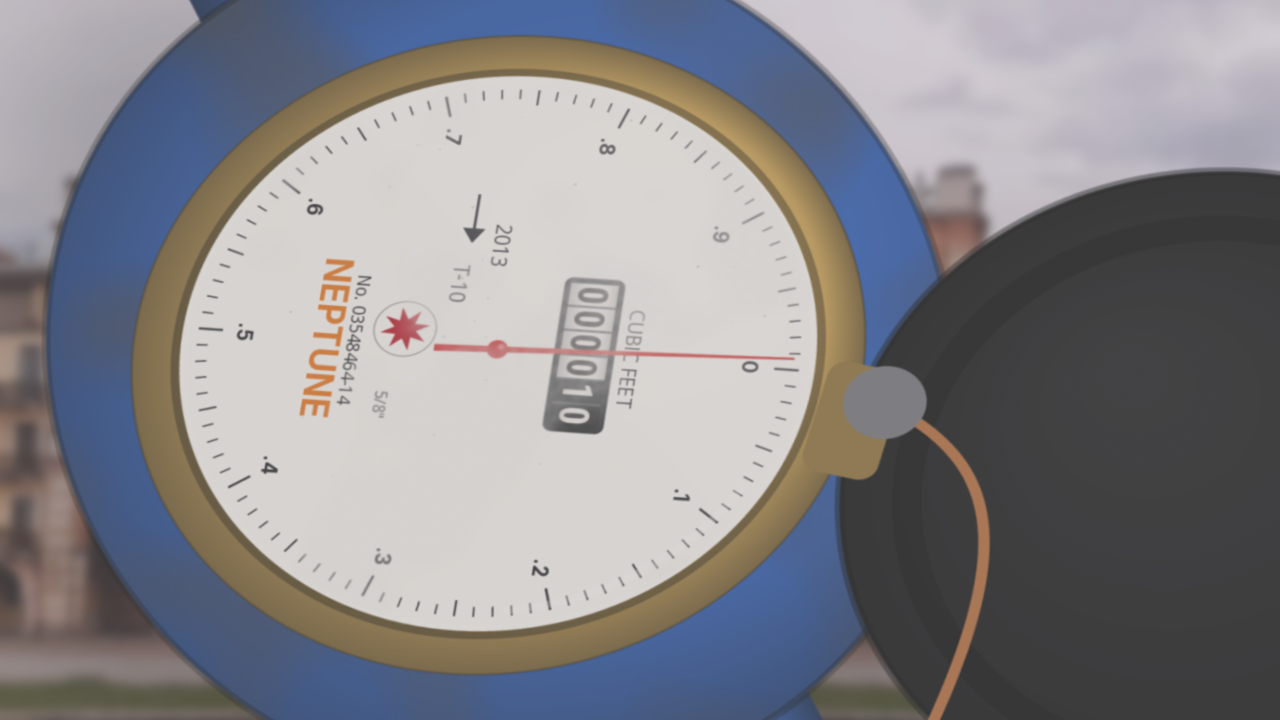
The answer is 9.99 ft³
